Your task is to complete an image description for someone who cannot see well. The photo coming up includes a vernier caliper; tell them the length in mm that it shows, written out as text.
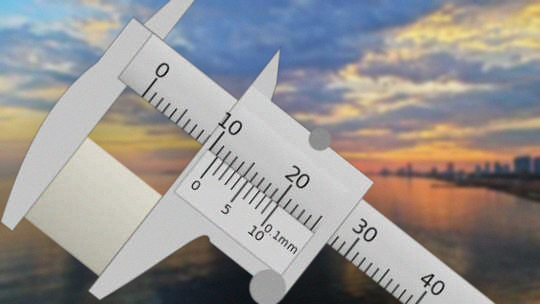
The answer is 11.2 mm
